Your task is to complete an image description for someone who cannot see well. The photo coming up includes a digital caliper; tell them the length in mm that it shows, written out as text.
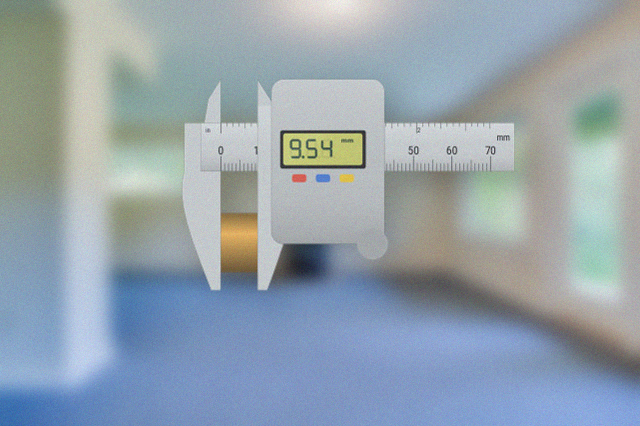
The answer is 9.54 mm
